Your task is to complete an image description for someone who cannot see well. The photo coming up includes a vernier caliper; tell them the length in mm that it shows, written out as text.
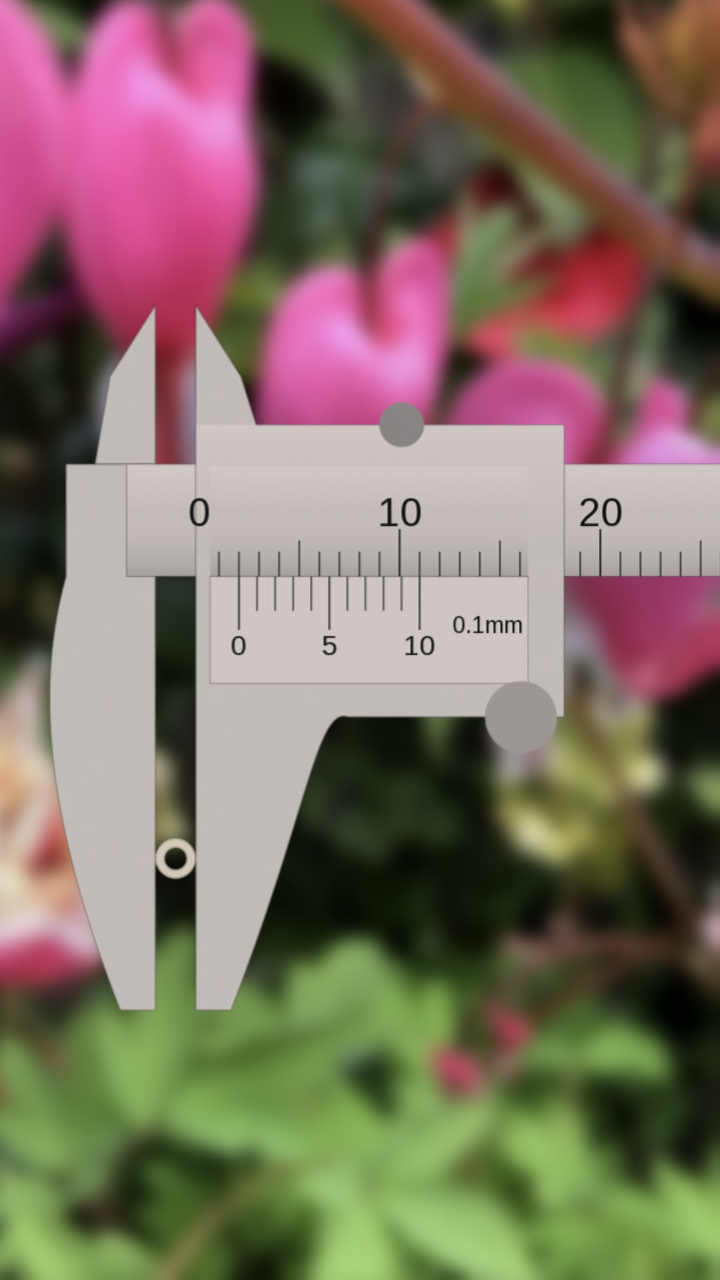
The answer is 2.0 mm
